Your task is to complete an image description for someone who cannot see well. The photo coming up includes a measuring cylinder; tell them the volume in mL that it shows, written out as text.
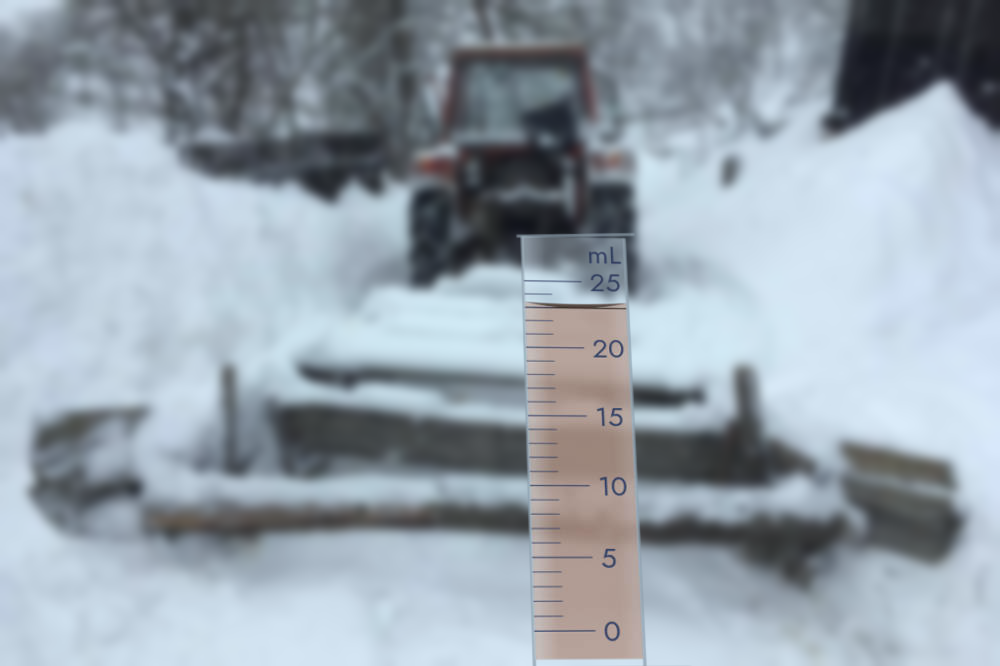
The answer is 23 mL
